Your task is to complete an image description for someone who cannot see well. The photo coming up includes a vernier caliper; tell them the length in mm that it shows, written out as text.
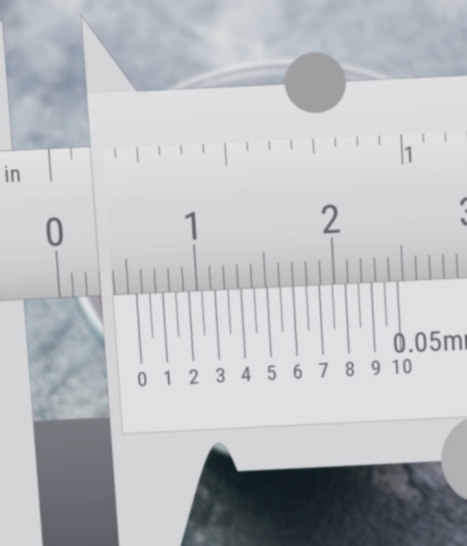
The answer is 5.6 mm
